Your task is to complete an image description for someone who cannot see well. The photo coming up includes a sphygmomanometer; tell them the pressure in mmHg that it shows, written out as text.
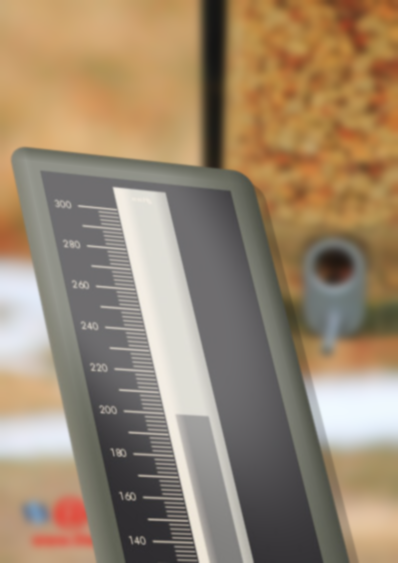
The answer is 200 mmHg
